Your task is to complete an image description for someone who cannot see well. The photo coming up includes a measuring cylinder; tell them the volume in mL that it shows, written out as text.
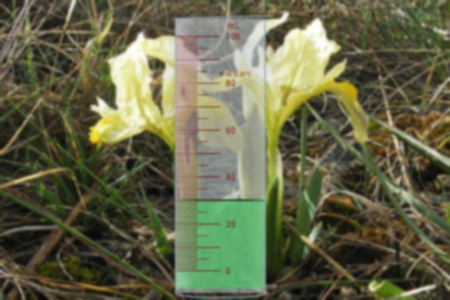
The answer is 30 mL
